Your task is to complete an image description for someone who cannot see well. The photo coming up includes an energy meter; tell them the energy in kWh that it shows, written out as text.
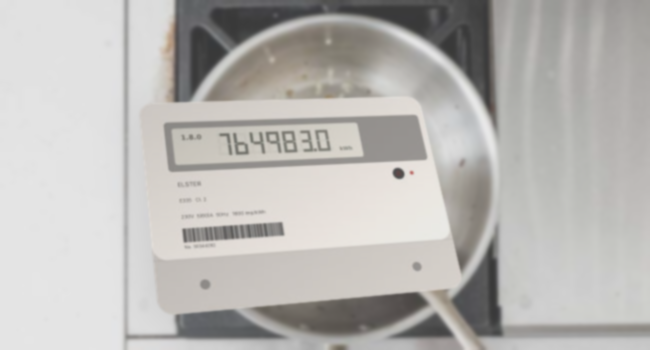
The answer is 764983.0 kWh
